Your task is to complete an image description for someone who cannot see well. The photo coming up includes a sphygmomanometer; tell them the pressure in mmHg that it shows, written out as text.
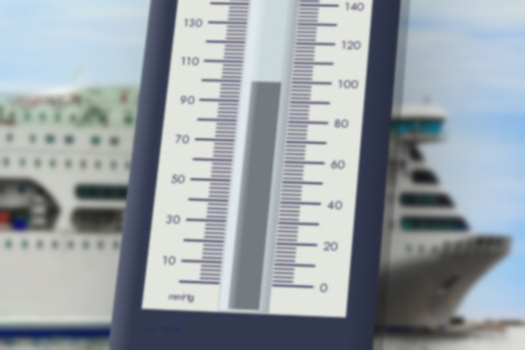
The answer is 100 mmHg
